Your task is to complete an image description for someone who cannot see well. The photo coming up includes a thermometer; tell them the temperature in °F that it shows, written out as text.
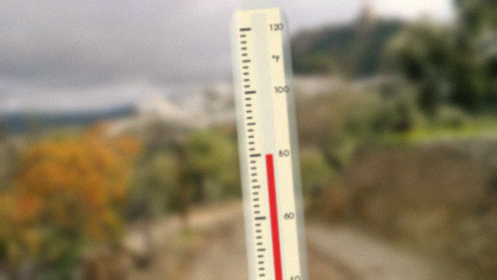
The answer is 80 °F
